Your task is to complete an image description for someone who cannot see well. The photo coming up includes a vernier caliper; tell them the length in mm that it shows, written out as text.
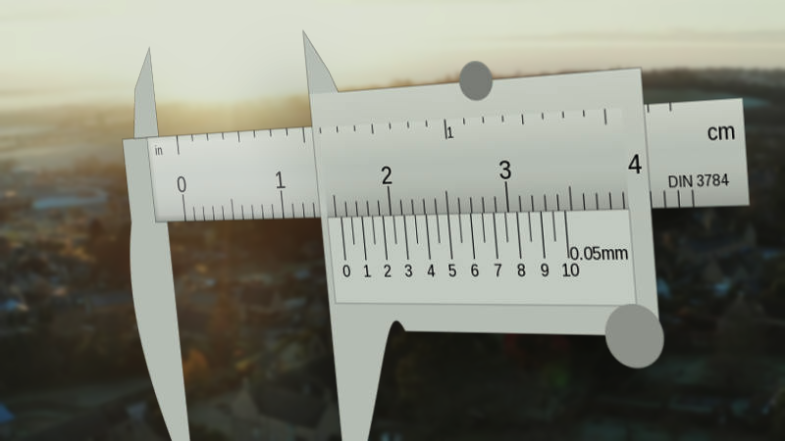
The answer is 15.5 mm
